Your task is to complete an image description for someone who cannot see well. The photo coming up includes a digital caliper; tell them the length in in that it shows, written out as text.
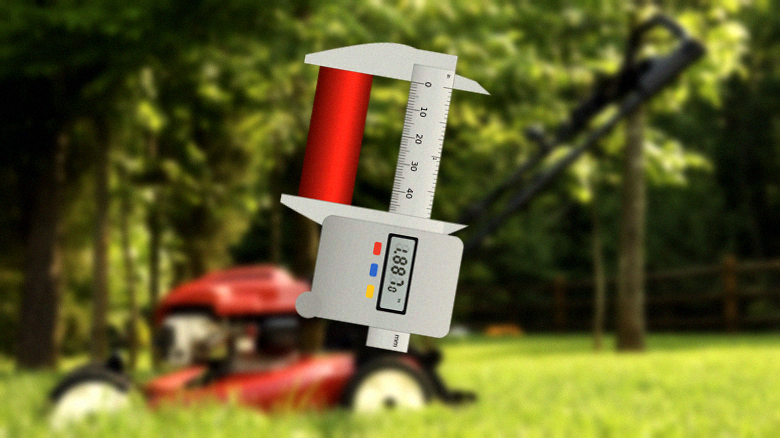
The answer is 1.8870 in
